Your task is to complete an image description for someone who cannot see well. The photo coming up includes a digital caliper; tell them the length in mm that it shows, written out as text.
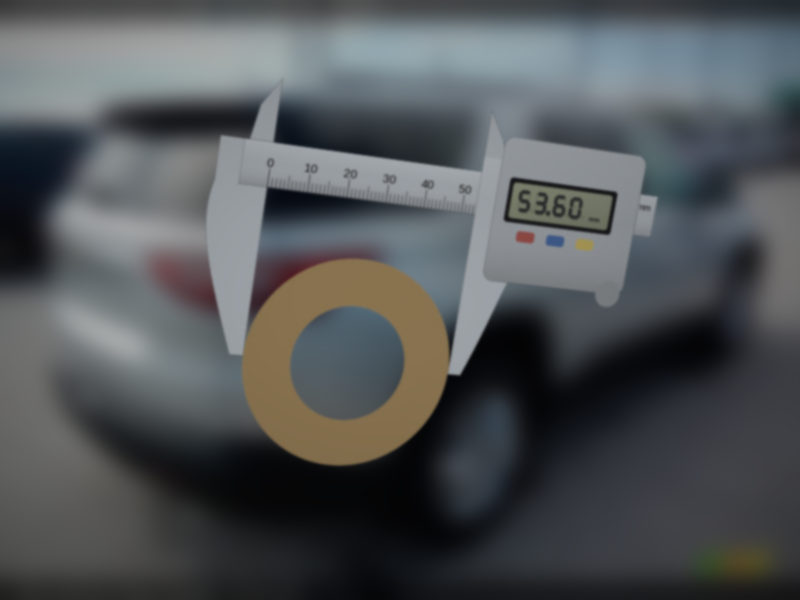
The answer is 53.60 mm
